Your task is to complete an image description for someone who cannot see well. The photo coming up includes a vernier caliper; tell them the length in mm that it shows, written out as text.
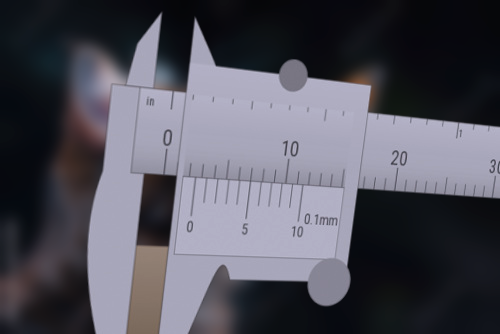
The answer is 2.5 mm
